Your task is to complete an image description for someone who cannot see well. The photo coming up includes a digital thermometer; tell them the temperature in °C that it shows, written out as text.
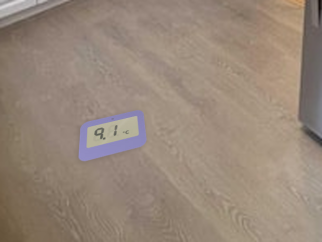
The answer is 9.1 °C
